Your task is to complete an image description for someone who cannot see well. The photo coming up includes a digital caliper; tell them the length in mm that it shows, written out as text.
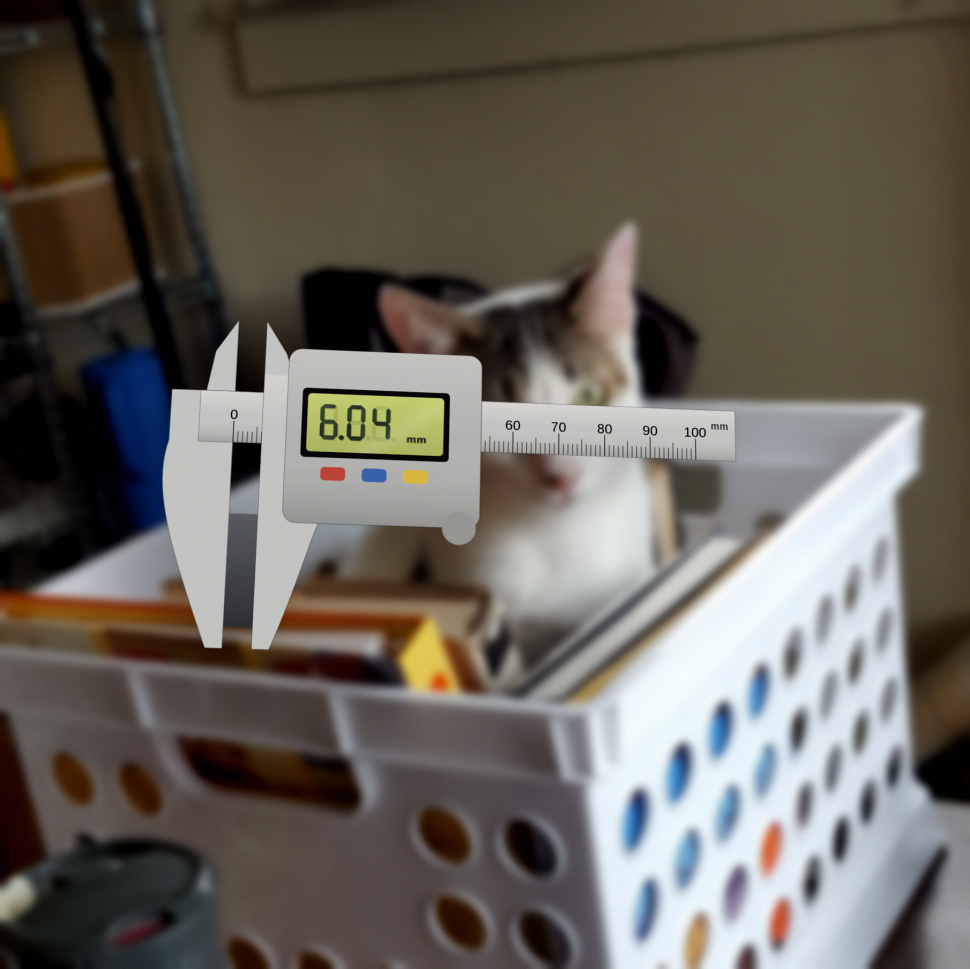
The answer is 6.04 mm
